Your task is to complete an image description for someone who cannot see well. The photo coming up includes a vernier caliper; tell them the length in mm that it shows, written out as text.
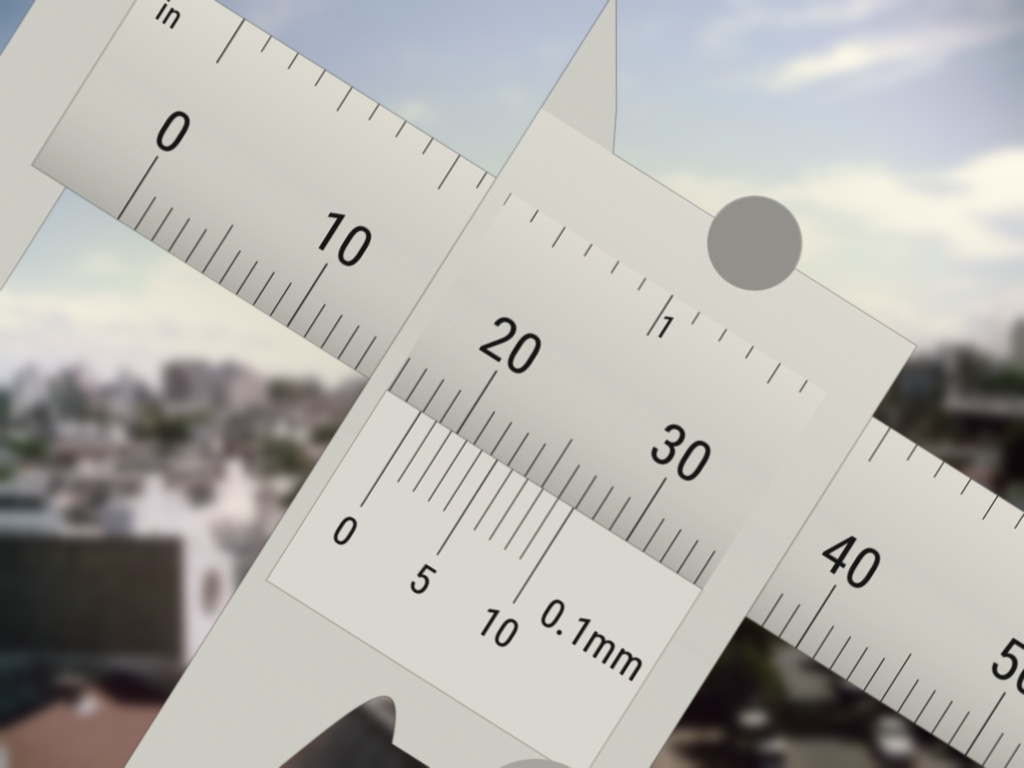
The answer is 17.9 mm
